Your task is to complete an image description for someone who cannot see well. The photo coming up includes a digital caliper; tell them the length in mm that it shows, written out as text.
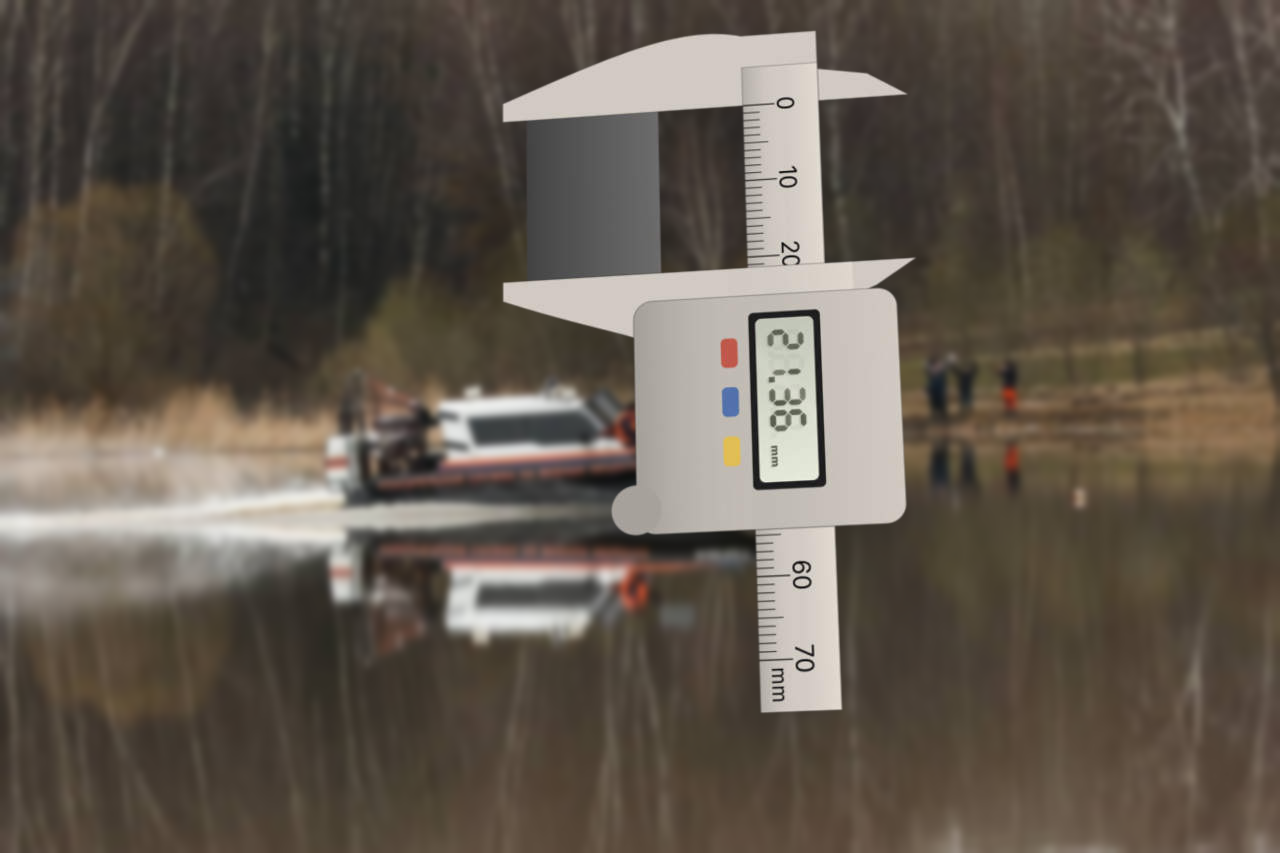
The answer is 21.36 mm
